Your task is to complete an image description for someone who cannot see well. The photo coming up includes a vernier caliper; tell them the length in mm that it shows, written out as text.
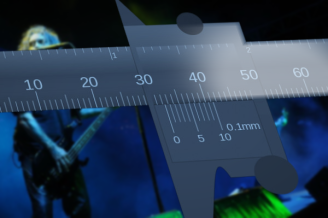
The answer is 32.4 mm
